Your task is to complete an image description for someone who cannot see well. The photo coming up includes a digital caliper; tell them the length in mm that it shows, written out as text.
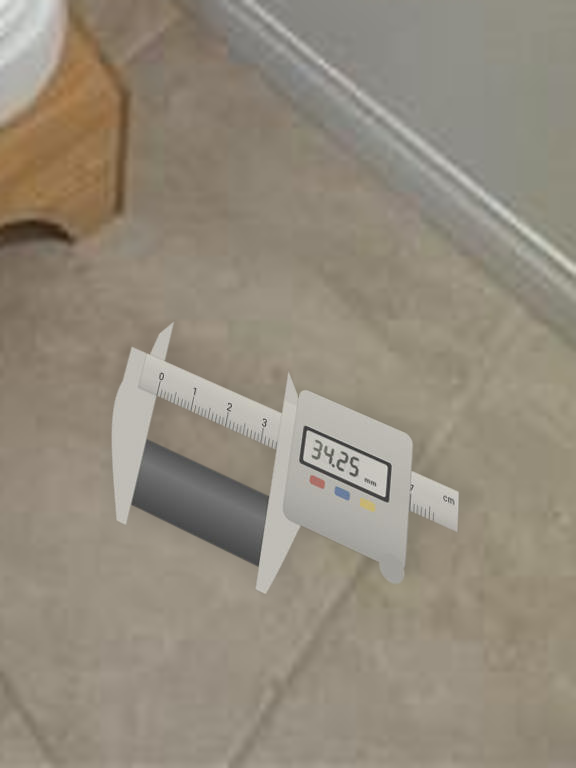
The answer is 34.25 mm
